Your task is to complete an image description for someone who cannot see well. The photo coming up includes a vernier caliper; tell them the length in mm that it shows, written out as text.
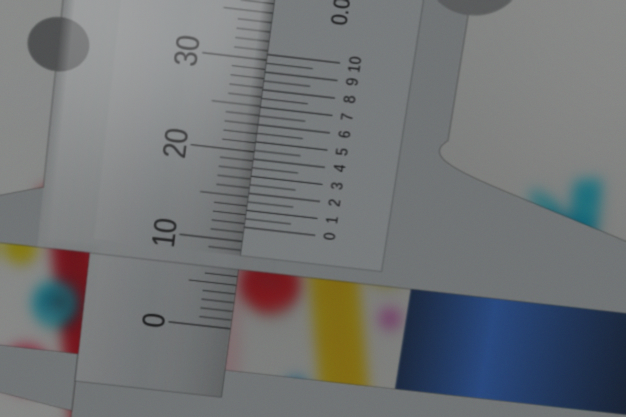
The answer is 11.6 mm
